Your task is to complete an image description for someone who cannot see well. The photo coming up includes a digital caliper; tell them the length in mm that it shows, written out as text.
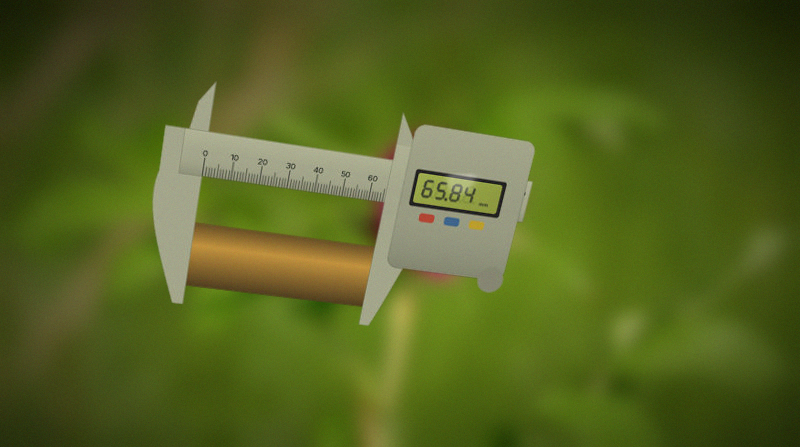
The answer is 65.84 mm
